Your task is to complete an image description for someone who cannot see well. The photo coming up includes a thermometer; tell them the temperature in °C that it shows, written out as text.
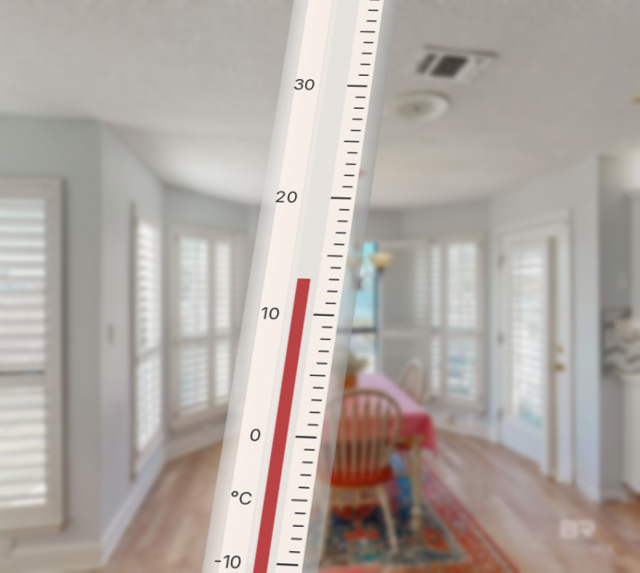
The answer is 13 °C
